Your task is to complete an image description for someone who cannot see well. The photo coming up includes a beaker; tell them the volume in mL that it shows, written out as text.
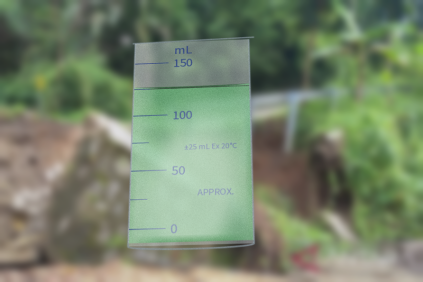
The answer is 125 mL
